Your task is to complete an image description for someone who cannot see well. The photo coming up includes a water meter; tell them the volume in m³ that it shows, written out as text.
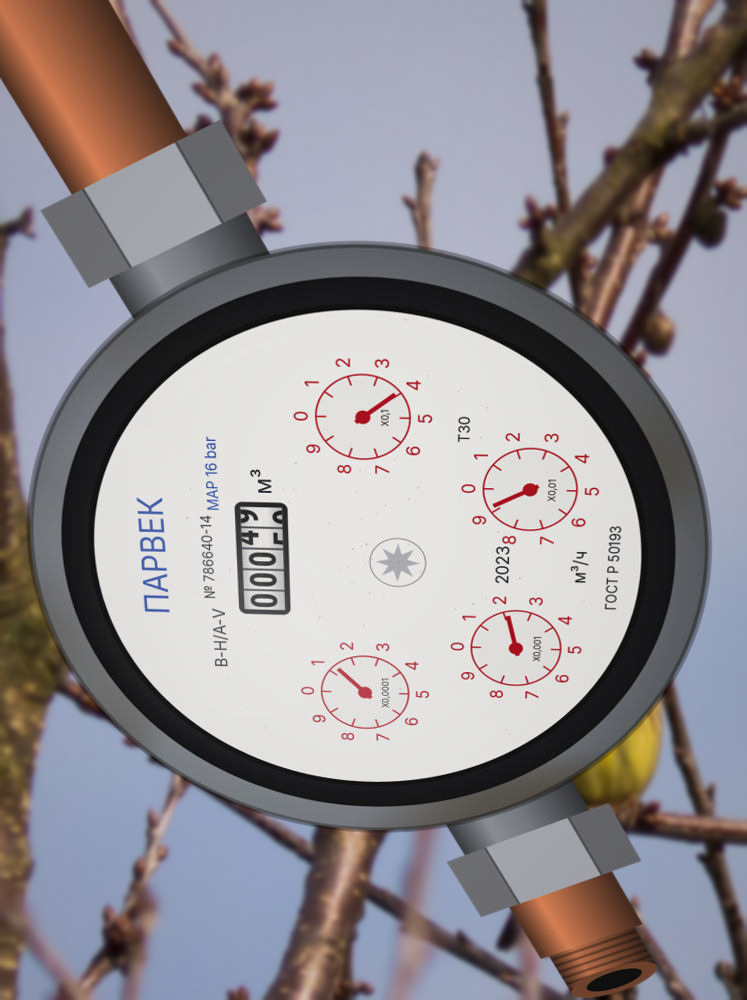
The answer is 49.3921 m³
